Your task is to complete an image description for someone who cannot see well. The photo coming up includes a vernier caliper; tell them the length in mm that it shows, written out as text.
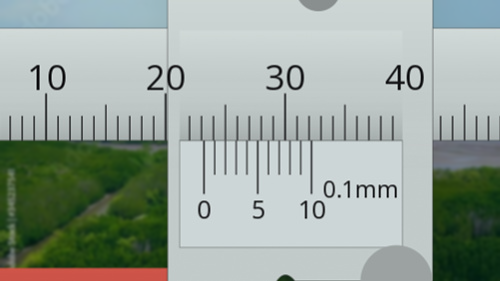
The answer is 23.2 mm
